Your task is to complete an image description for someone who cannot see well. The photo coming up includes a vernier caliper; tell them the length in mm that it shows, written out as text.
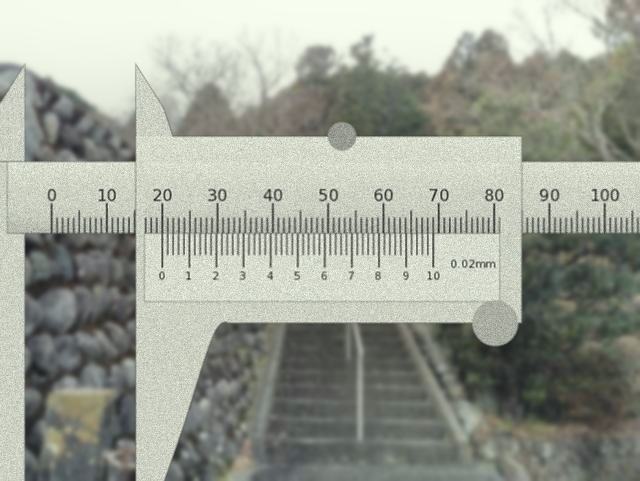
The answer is 20.0 mm
